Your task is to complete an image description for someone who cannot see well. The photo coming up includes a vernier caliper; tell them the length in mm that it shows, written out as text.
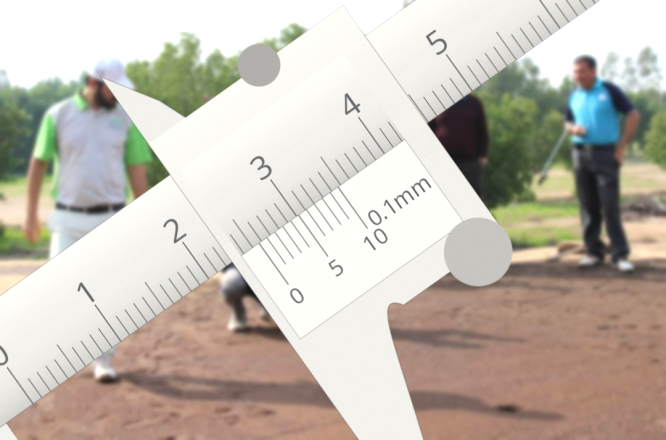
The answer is 25.7 mm
